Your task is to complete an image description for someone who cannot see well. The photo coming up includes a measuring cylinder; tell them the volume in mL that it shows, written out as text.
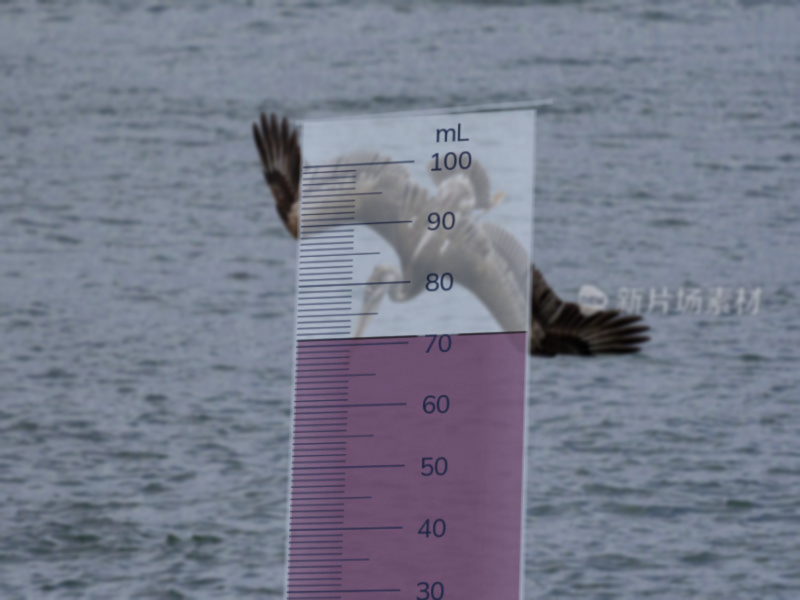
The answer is 71 mL
